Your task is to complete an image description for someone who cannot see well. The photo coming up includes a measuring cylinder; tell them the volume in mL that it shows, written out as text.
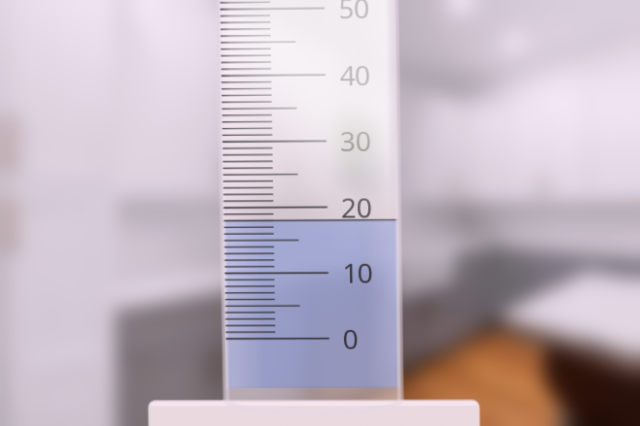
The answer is 18 mL
